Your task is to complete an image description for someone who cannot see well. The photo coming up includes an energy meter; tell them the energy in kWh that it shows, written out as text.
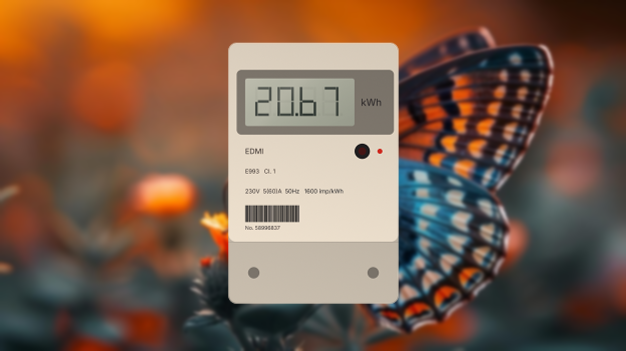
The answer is 20.67 kWh
